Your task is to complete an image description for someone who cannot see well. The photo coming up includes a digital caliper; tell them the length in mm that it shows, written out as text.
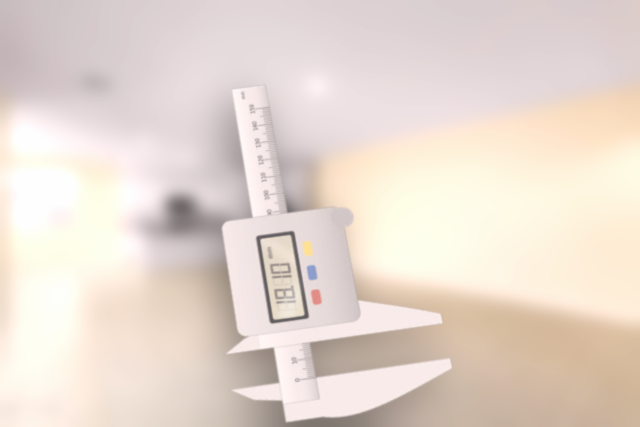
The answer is 18.10 mm
